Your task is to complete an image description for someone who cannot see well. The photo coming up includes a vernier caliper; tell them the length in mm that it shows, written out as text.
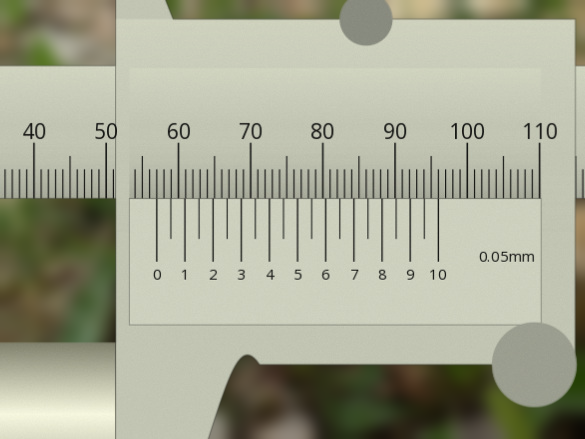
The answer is 57.0 mm
